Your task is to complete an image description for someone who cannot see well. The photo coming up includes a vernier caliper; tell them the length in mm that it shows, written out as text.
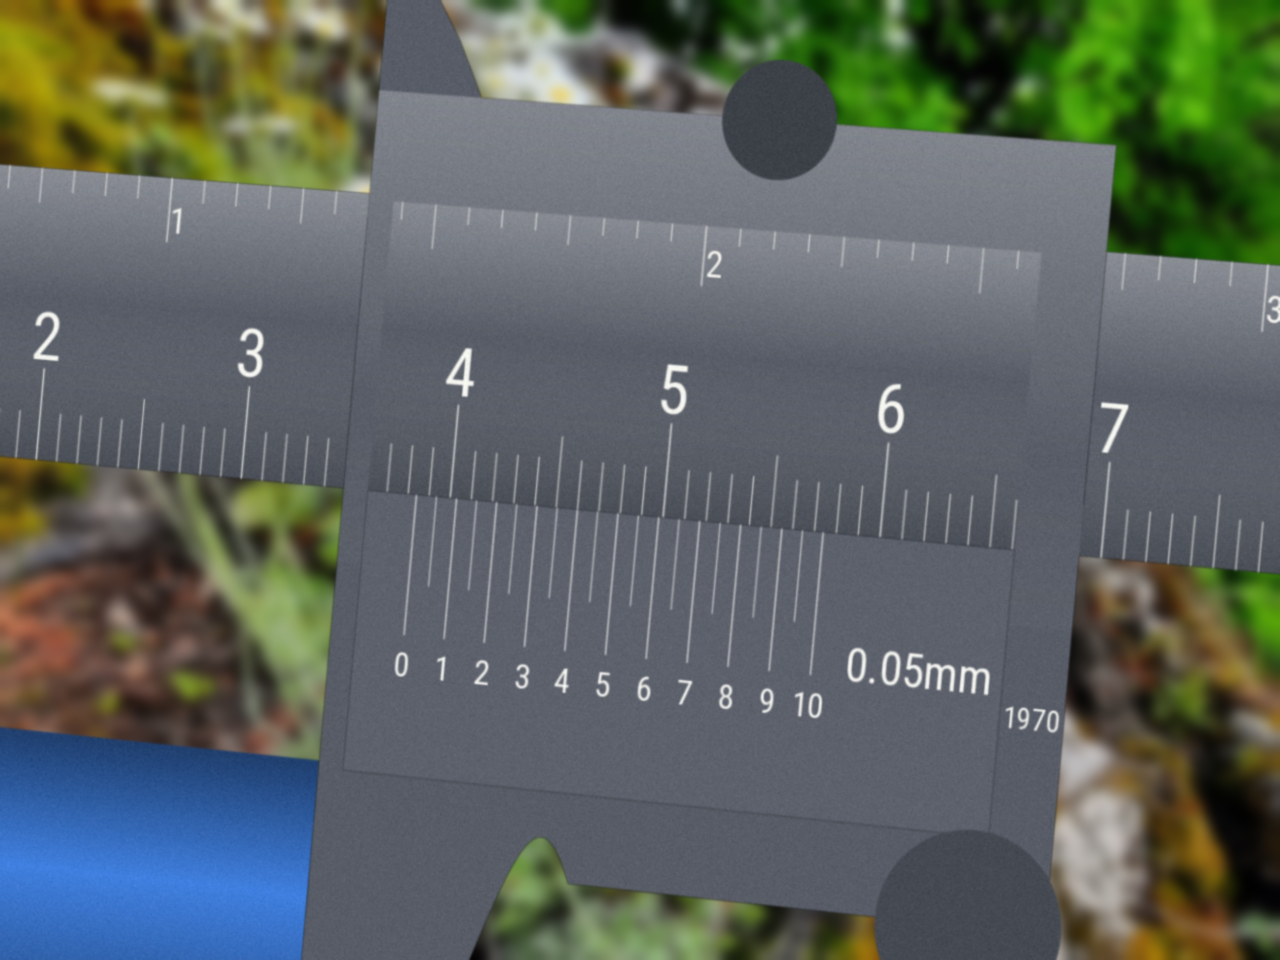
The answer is 38.4 mm
